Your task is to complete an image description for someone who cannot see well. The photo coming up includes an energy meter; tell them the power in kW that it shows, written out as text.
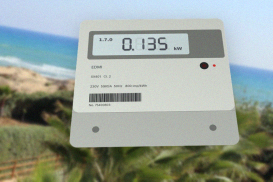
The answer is 0.135 kW
